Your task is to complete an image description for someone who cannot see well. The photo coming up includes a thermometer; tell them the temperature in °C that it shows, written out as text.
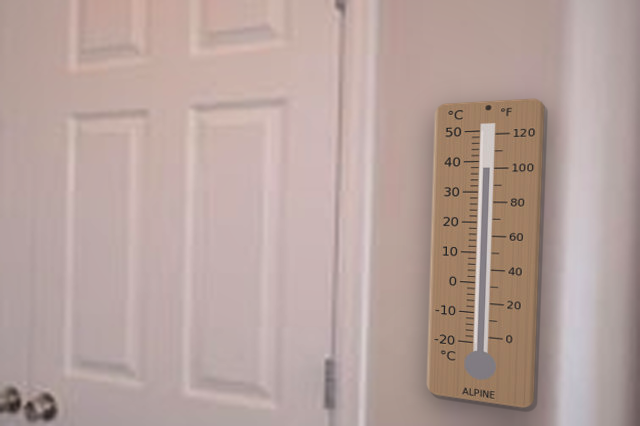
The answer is 38 °C
